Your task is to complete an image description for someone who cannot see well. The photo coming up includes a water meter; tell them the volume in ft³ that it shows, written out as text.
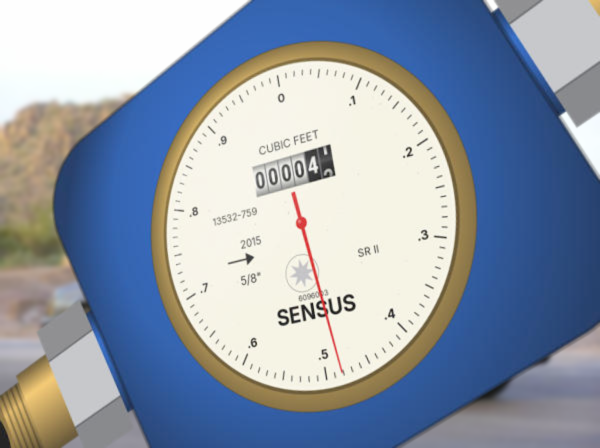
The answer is 41.48 ft³
